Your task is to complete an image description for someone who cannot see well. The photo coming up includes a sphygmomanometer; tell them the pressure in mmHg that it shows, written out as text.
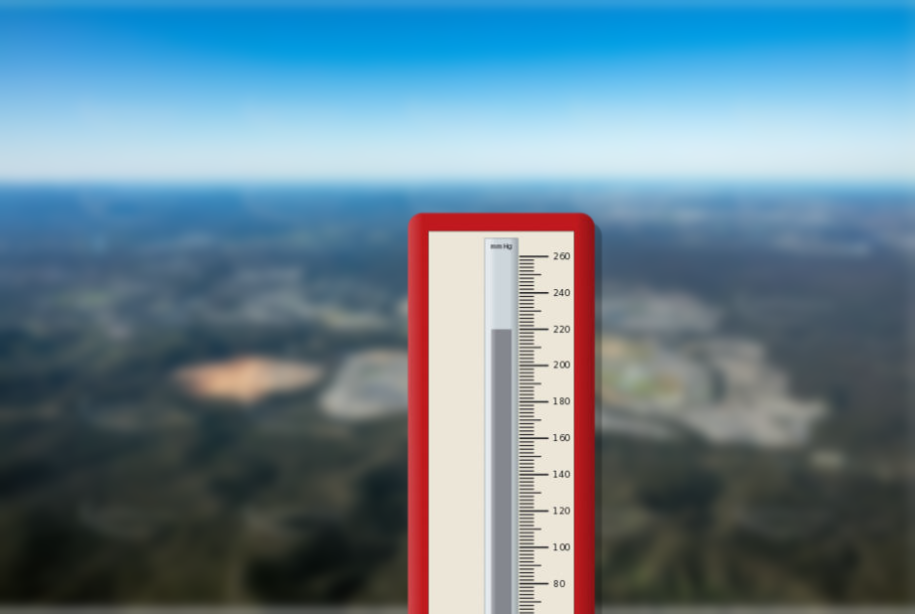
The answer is 220 mmHg
